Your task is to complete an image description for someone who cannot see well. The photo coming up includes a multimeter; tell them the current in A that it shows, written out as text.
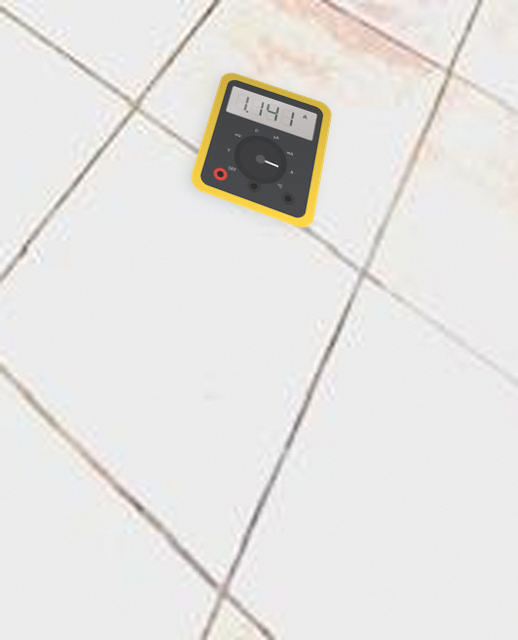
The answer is 1.141 A
